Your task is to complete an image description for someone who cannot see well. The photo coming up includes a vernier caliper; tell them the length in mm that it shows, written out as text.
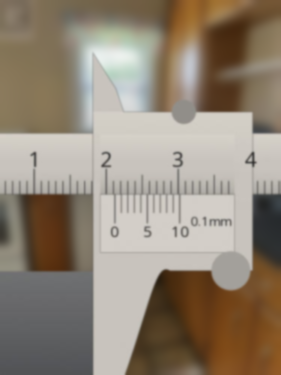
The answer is 21.2 mm
